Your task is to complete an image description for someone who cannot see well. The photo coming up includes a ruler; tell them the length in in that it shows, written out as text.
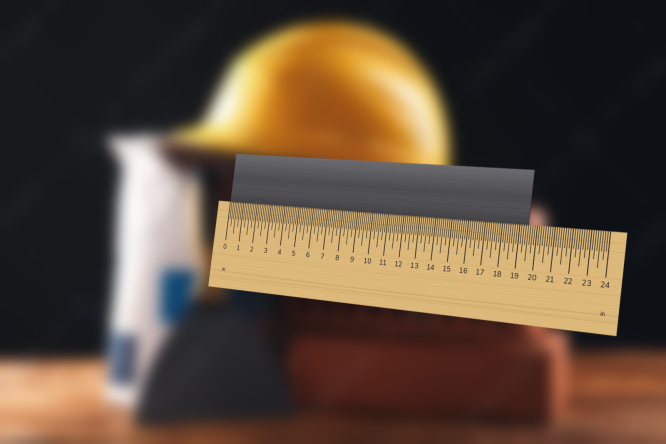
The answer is 19.5 in
